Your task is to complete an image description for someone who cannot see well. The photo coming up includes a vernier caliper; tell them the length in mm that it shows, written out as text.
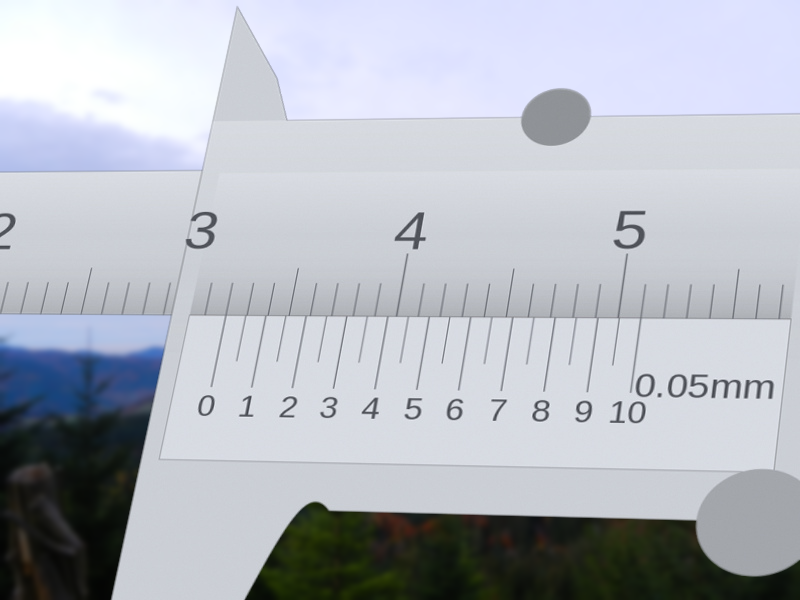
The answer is 32.0 mm
